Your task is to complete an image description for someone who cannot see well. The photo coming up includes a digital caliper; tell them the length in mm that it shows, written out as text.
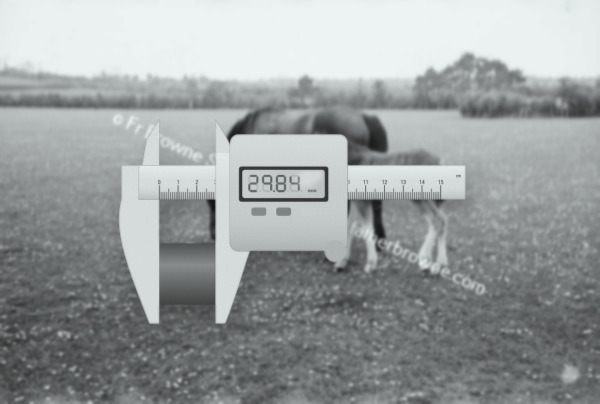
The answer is 29.84 mm
